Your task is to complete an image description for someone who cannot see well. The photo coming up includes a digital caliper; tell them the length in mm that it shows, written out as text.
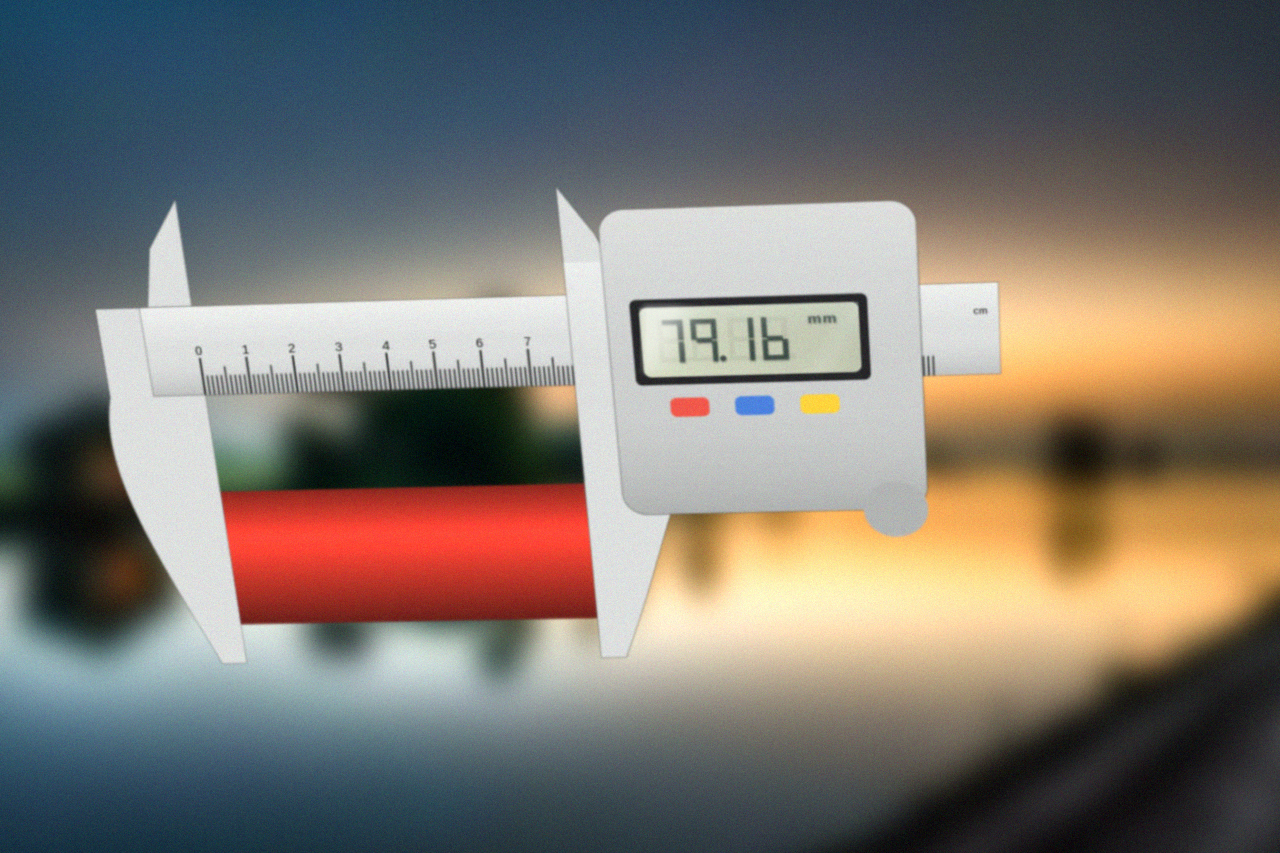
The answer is 79.16 mm
